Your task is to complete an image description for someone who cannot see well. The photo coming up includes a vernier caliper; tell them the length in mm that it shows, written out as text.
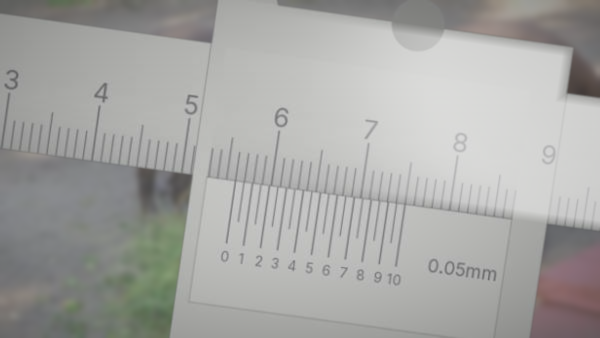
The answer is 56.0 mm
